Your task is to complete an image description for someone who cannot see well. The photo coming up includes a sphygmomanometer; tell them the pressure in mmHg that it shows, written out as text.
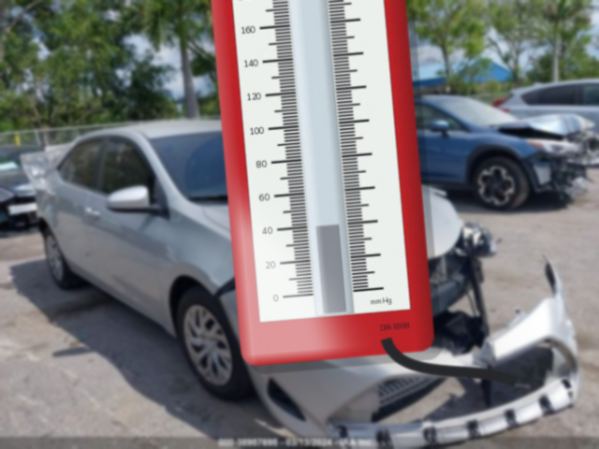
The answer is 40 mmHg
